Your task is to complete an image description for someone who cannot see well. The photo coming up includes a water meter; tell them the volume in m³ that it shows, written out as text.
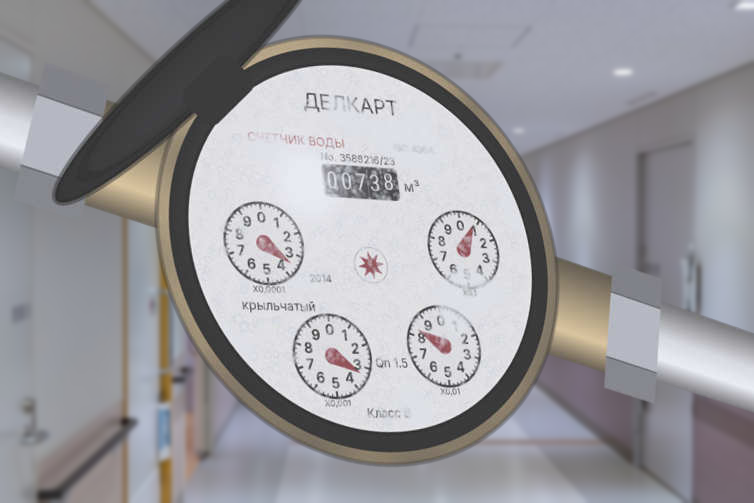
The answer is 738.0833 m³
